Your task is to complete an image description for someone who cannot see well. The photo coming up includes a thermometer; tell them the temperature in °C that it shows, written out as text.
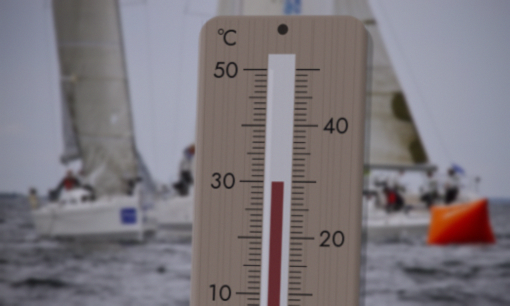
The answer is 30 °C
